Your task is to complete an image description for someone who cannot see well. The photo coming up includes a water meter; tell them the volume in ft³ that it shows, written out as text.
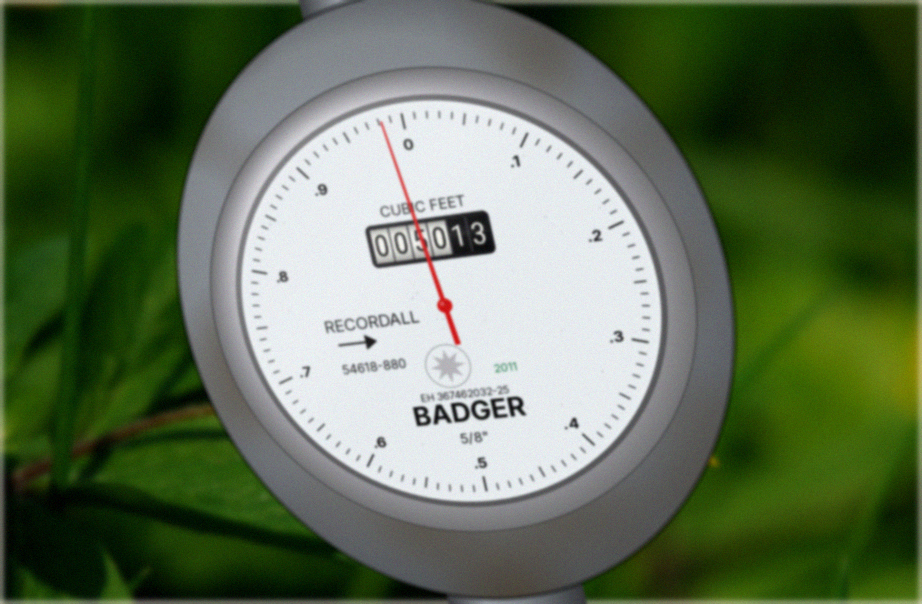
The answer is 5012.98 ft³
